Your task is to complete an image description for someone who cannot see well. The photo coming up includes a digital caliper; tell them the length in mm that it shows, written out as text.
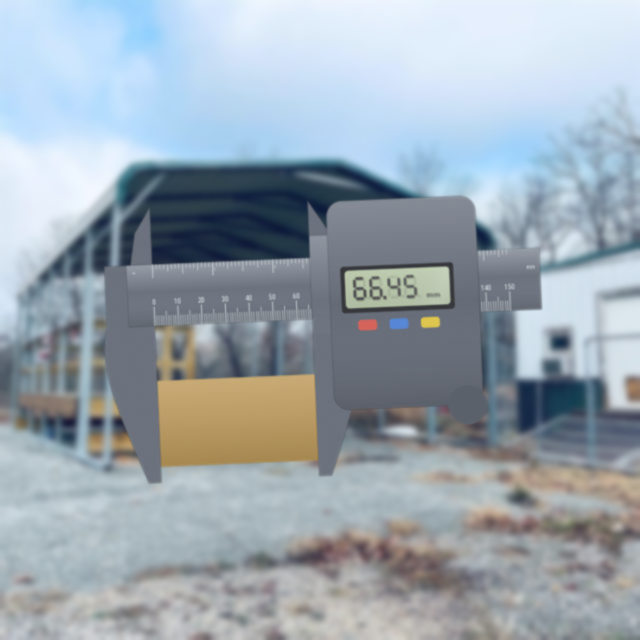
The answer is 66.45 mm
